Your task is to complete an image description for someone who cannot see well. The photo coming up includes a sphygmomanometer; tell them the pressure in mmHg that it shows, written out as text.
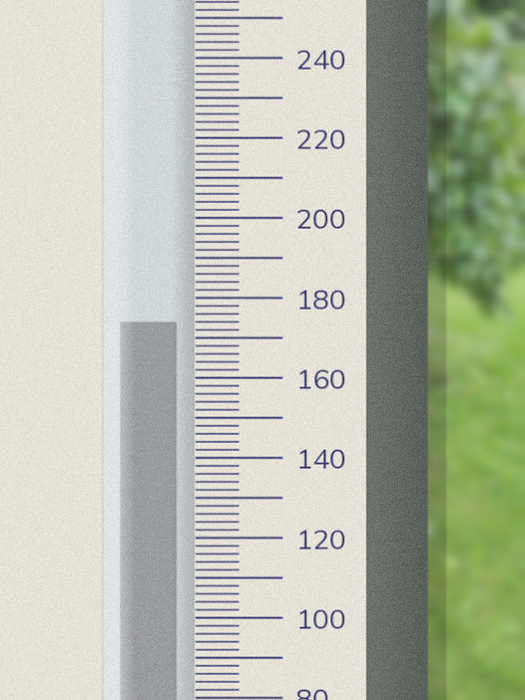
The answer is 174 mmHg
